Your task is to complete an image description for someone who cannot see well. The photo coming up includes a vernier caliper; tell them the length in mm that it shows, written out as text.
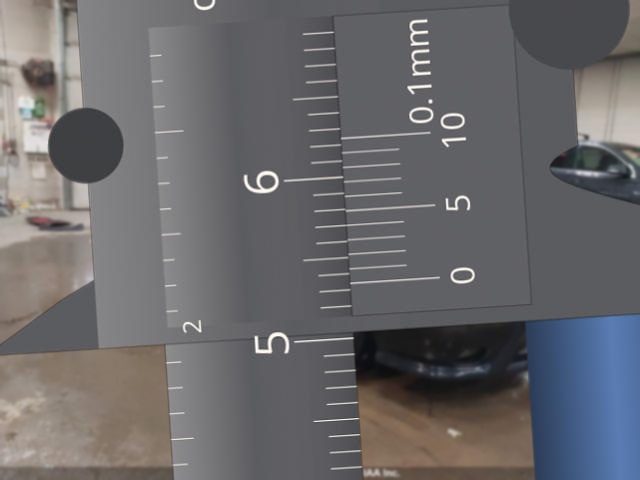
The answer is 53.4 mm
